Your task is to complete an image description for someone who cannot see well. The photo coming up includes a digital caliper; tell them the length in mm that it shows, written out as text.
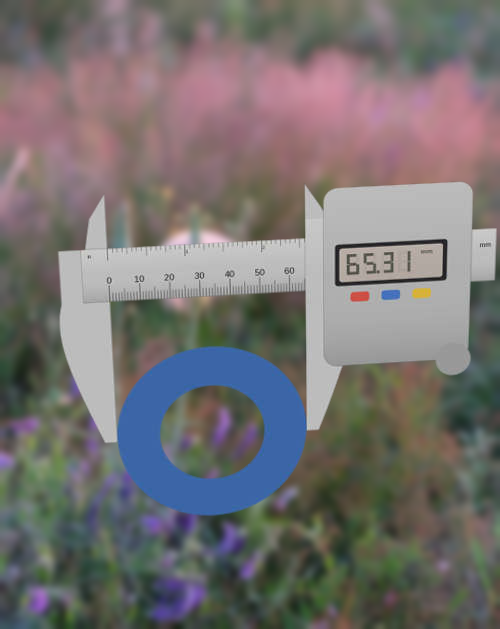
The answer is 65.31 mm
